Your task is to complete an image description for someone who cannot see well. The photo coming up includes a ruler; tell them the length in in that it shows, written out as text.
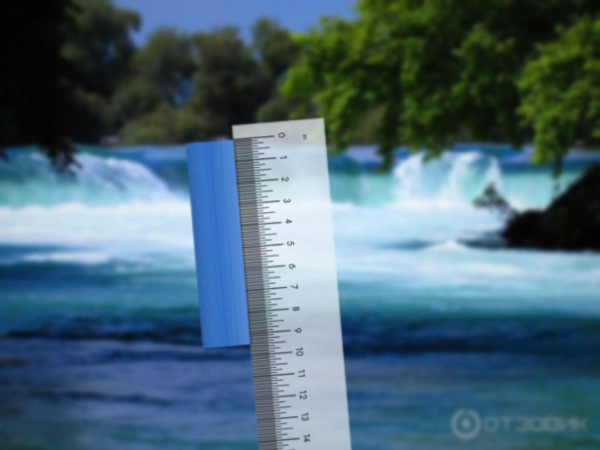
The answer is 9.5 in
